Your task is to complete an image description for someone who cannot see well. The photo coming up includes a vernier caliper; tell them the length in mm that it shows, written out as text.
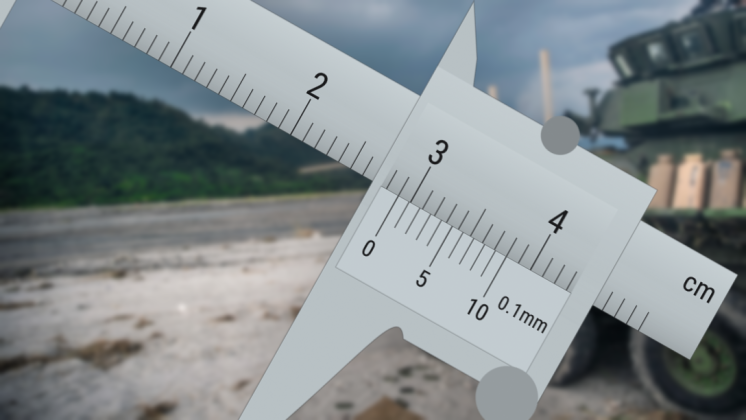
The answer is 29.0 mm
